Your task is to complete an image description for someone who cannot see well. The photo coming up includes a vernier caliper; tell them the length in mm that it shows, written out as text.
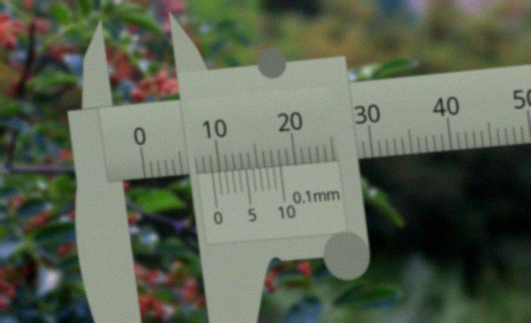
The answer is 9.0 mm
